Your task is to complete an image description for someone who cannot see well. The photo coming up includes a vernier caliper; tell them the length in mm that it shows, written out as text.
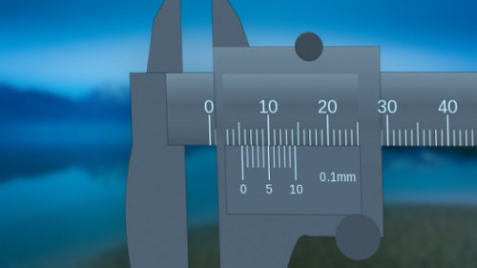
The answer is 5.4 mm
